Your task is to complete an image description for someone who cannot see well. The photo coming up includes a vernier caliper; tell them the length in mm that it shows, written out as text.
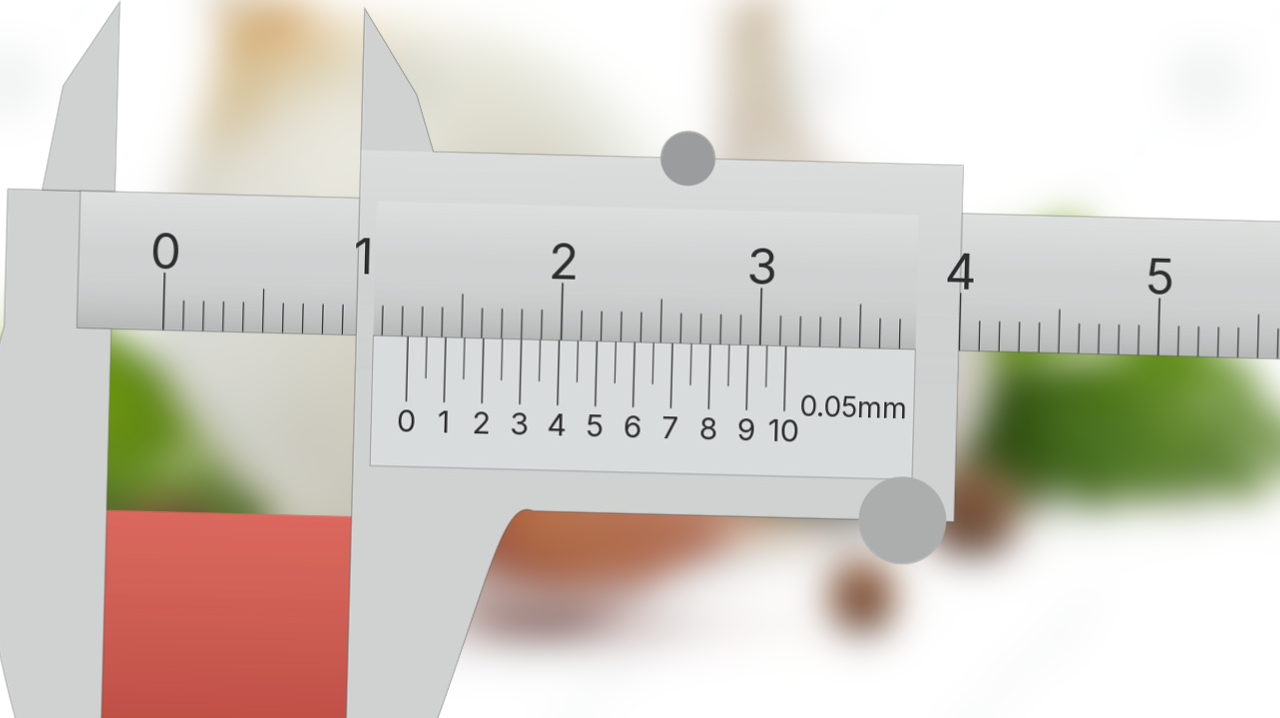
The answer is 12.3 mm
